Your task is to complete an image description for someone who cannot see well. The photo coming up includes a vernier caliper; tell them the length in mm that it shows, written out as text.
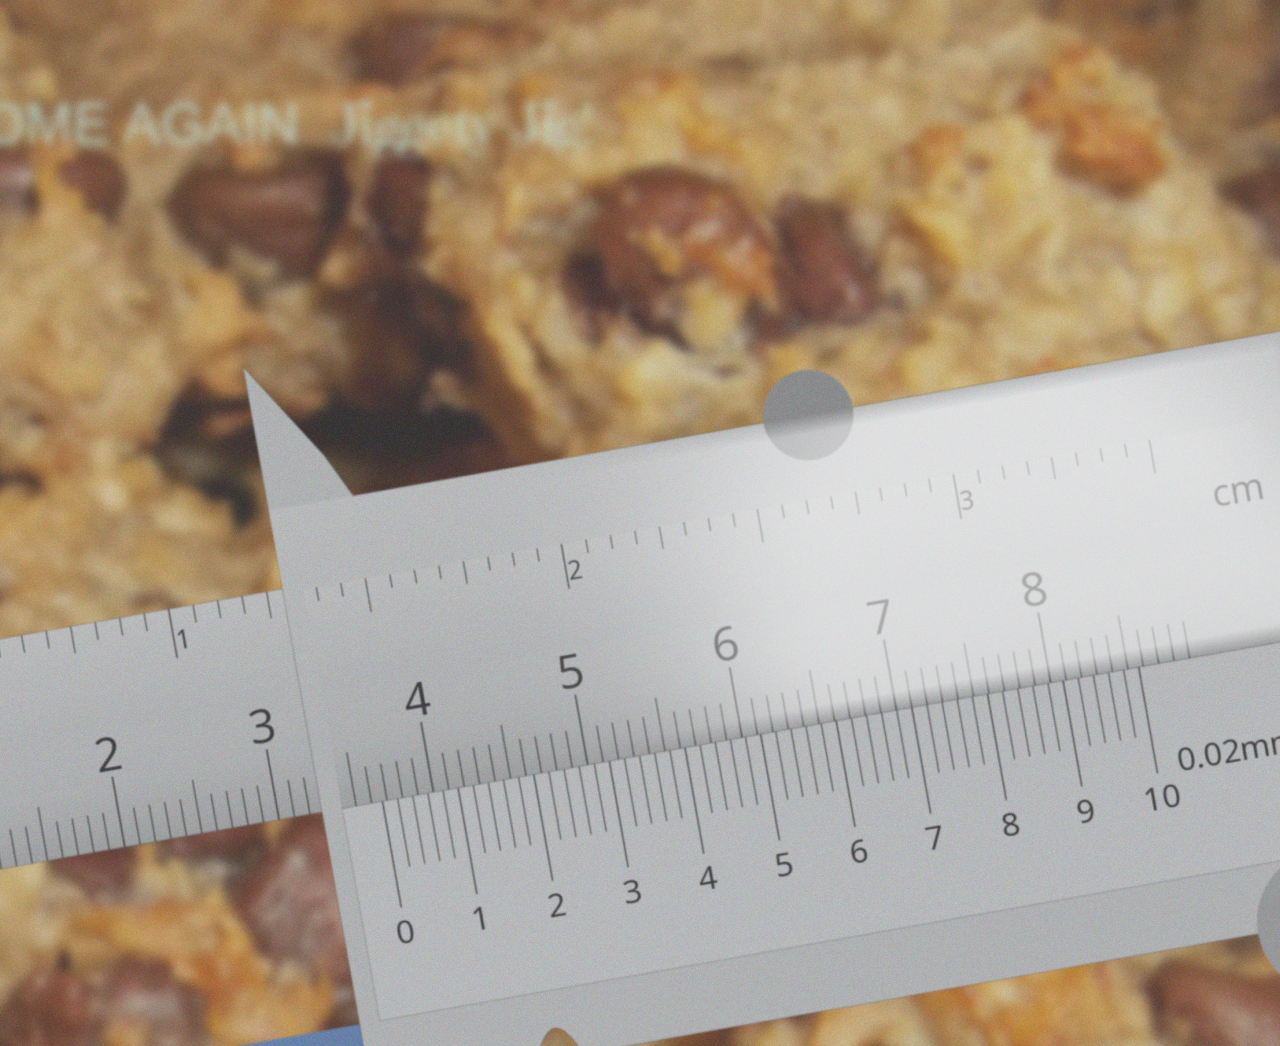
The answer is 36.7 mm
